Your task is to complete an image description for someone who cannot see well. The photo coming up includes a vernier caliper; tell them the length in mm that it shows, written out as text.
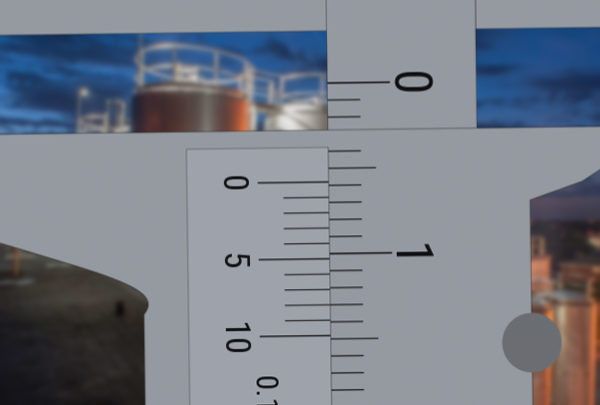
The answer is 5.8 mm
